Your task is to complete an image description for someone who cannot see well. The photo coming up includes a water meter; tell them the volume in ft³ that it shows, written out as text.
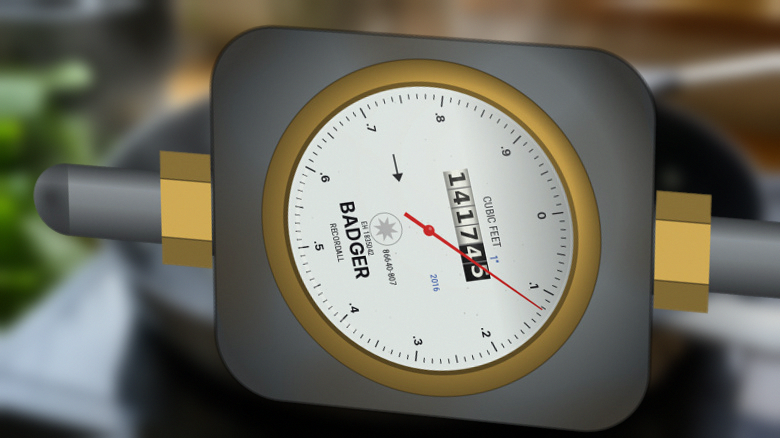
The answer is 141745.12 ft³
